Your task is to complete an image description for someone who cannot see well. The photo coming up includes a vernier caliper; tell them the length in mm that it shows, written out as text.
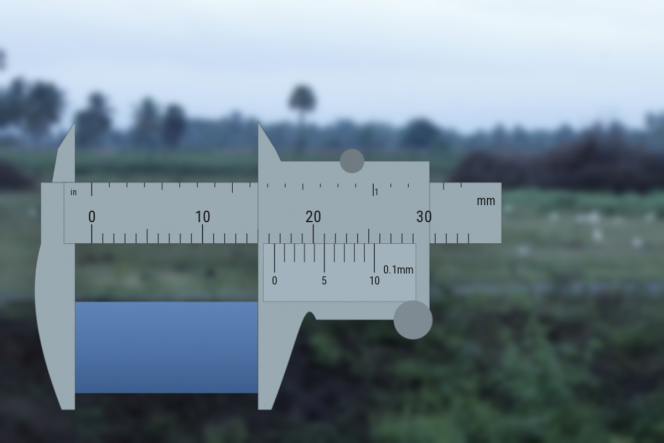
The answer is 16.5 mm
